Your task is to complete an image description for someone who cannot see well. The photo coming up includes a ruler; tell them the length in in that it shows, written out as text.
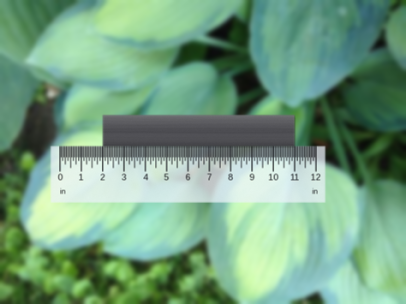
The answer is 9 in
